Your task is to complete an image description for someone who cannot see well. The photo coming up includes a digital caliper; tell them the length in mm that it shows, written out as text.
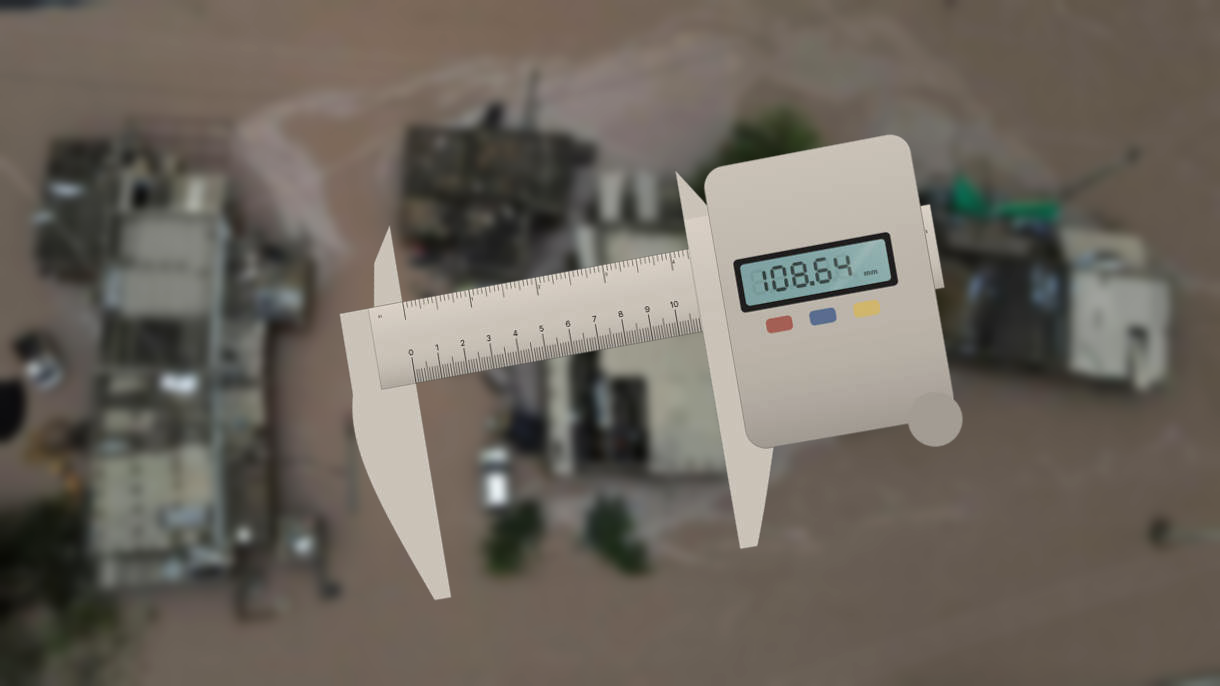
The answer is 108.64 mm
